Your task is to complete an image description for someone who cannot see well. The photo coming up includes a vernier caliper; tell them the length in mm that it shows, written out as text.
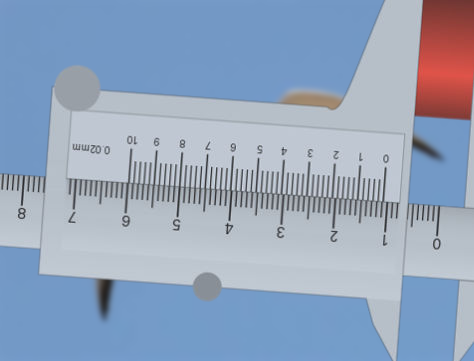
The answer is 10.8 mm
